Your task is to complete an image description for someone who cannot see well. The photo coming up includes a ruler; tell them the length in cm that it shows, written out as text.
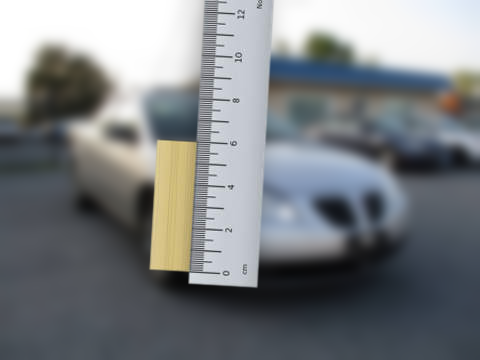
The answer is 6 cm
